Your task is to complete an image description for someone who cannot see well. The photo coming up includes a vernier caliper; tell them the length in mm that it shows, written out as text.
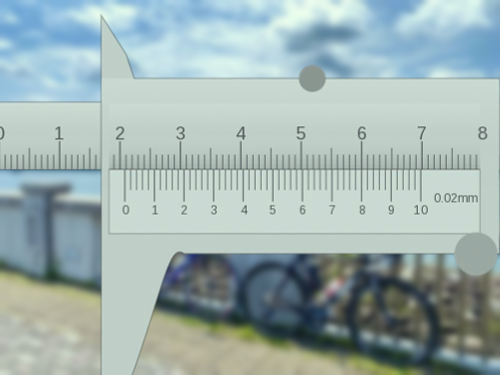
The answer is 20.8 mm
